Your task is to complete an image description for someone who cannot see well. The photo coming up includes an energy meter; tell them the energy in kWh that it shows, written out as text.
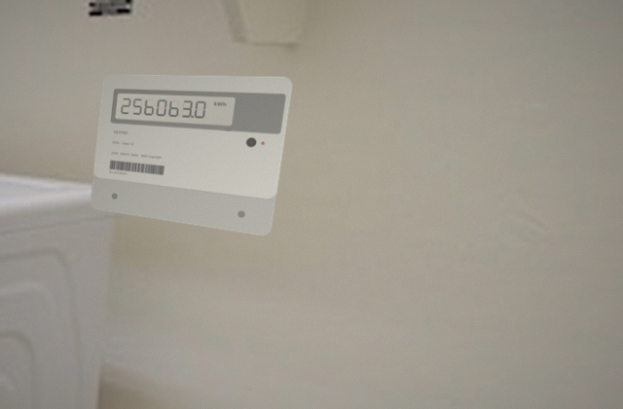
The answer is 256063.0 kWh
